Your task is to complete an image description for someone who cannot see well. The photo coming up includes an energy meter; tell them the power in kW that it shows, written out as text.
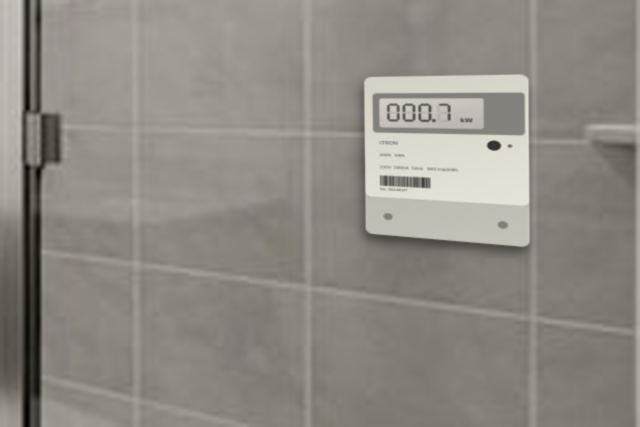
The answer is 0.7 kW
